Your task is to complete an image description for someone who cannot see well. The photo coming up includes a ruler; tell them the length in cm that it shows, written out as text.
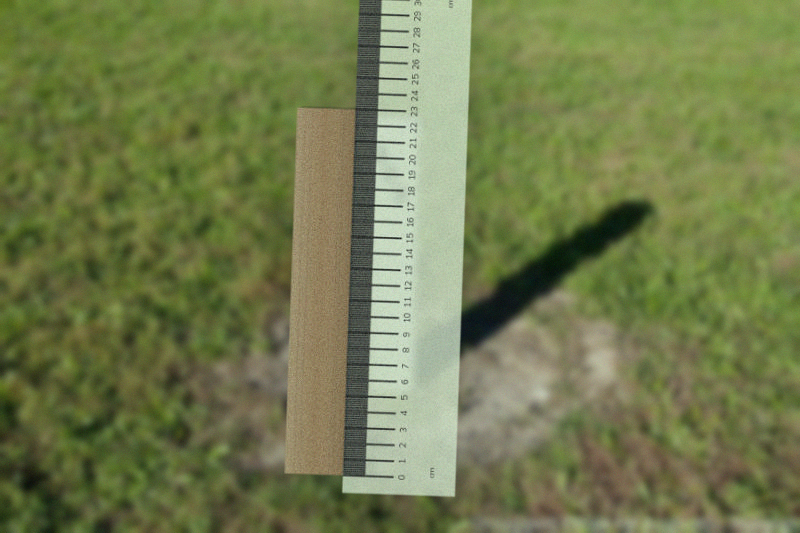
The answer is 23 cm
